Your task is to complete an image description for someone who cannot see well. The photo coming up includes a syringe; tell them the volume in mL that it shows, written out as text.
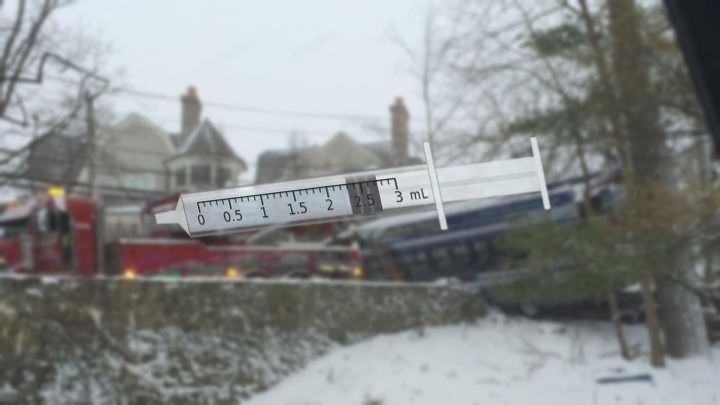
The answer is 2.3 mL
